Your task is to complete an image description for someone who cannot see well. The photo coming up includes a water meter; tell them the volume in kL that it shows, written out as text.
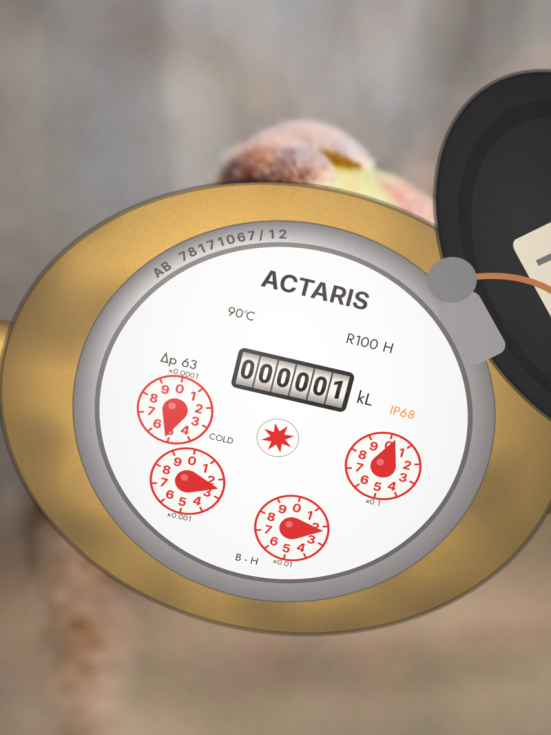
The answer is 1.0225 kL
